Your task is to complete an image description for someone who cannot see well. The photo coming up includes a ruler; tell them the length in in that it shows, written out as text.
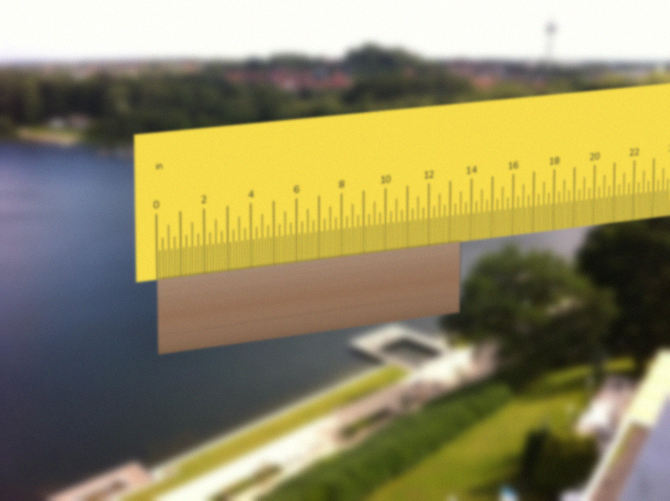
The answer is 13.5 in
